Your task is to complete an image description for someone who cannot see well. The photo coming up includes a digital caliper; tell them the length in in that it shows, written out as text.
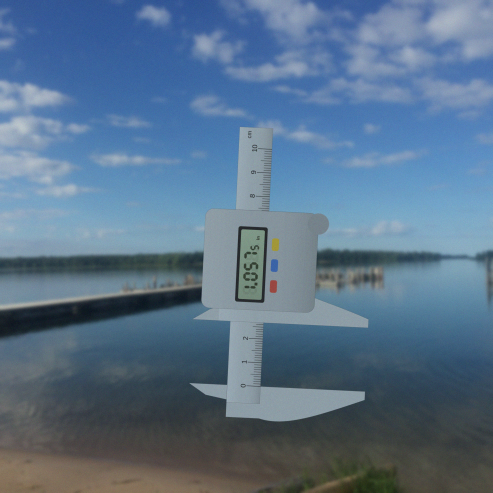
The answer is 1.0575 in
